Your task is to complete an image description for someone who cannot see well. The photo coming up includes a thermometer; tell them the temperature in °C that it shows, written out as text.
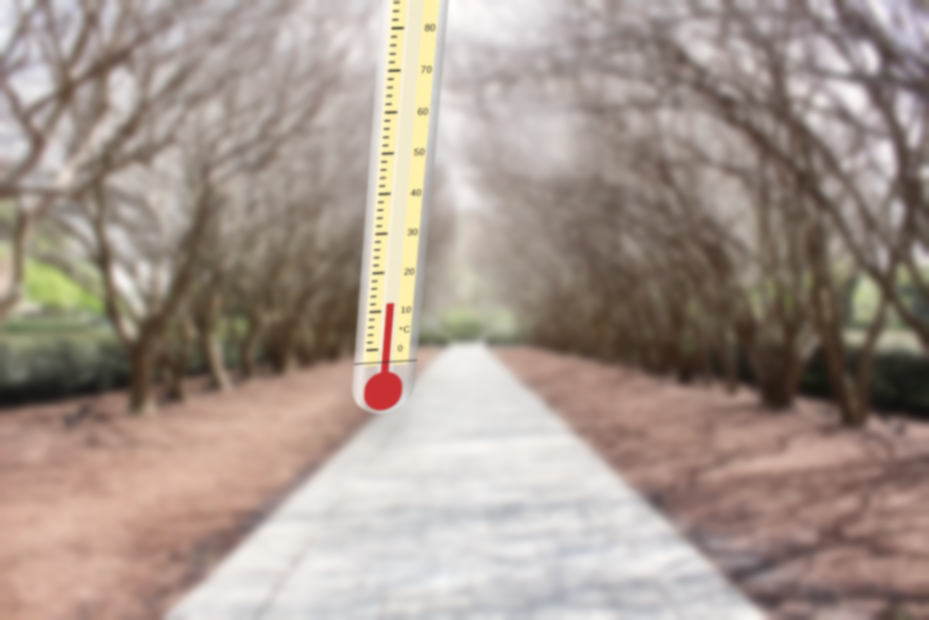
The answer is 12 °C
